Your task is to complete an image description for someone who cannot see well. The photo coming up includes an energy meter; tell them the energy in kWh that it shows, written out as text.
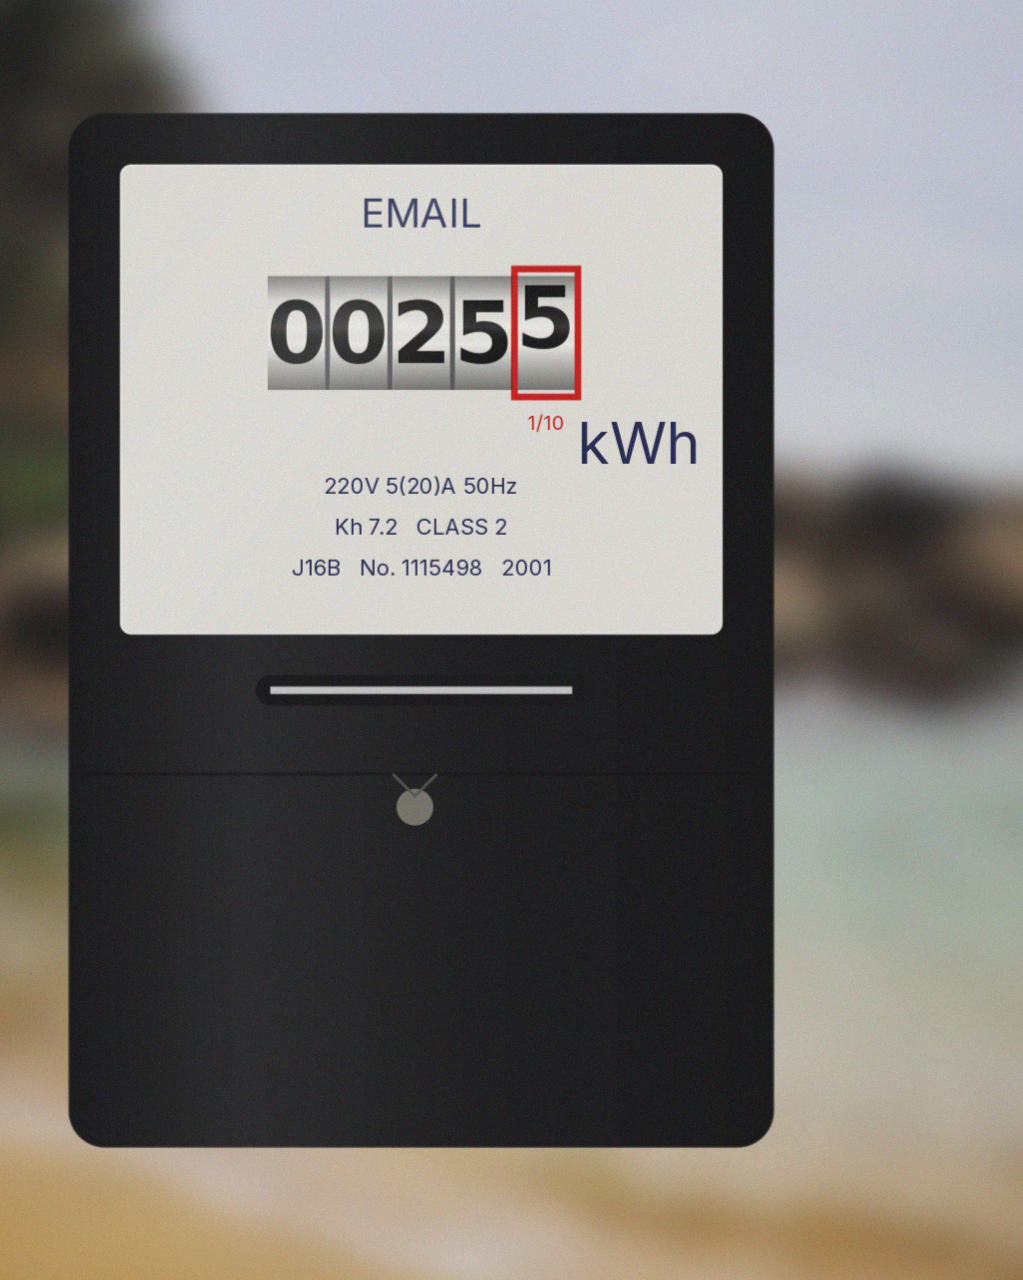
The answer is 25.5 kWh
